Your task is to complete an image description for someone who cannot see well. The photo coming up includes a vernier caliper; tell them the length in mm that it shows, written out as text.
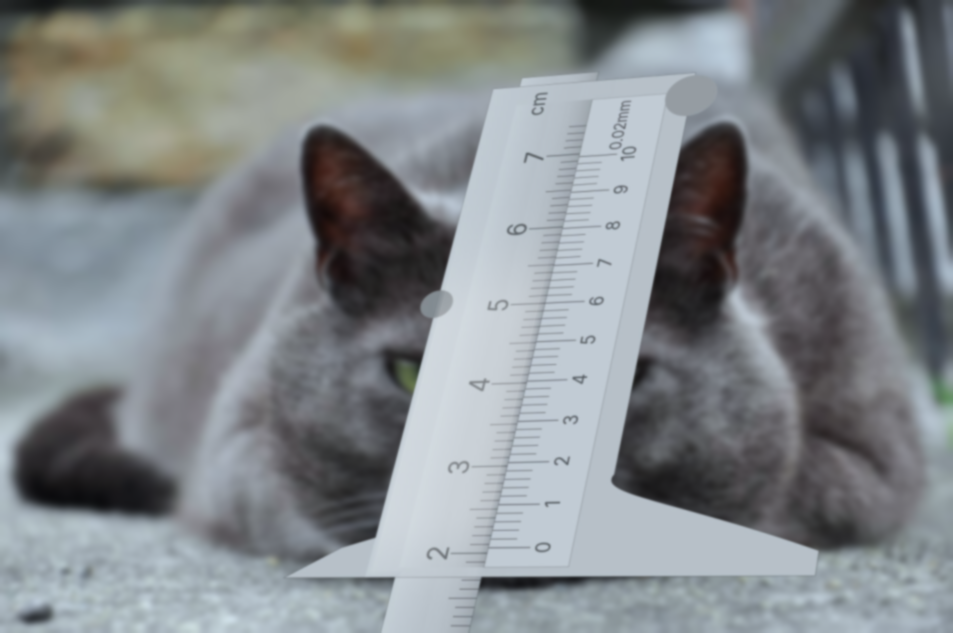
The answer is 20.6 mm
